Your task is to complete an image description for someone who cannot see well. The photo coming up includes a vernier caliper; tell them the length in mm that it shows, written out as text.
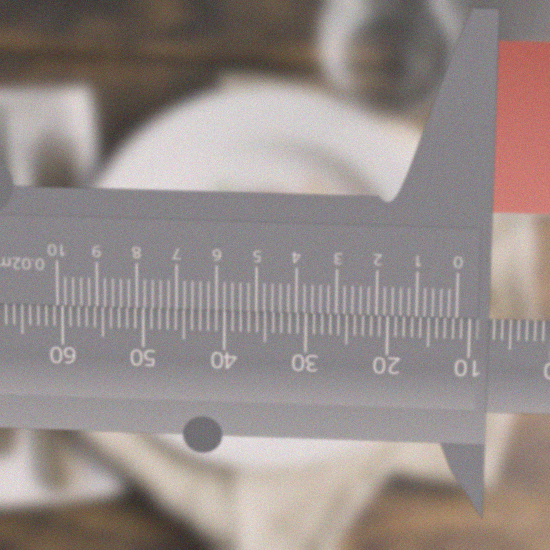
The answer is 11.6 mm
